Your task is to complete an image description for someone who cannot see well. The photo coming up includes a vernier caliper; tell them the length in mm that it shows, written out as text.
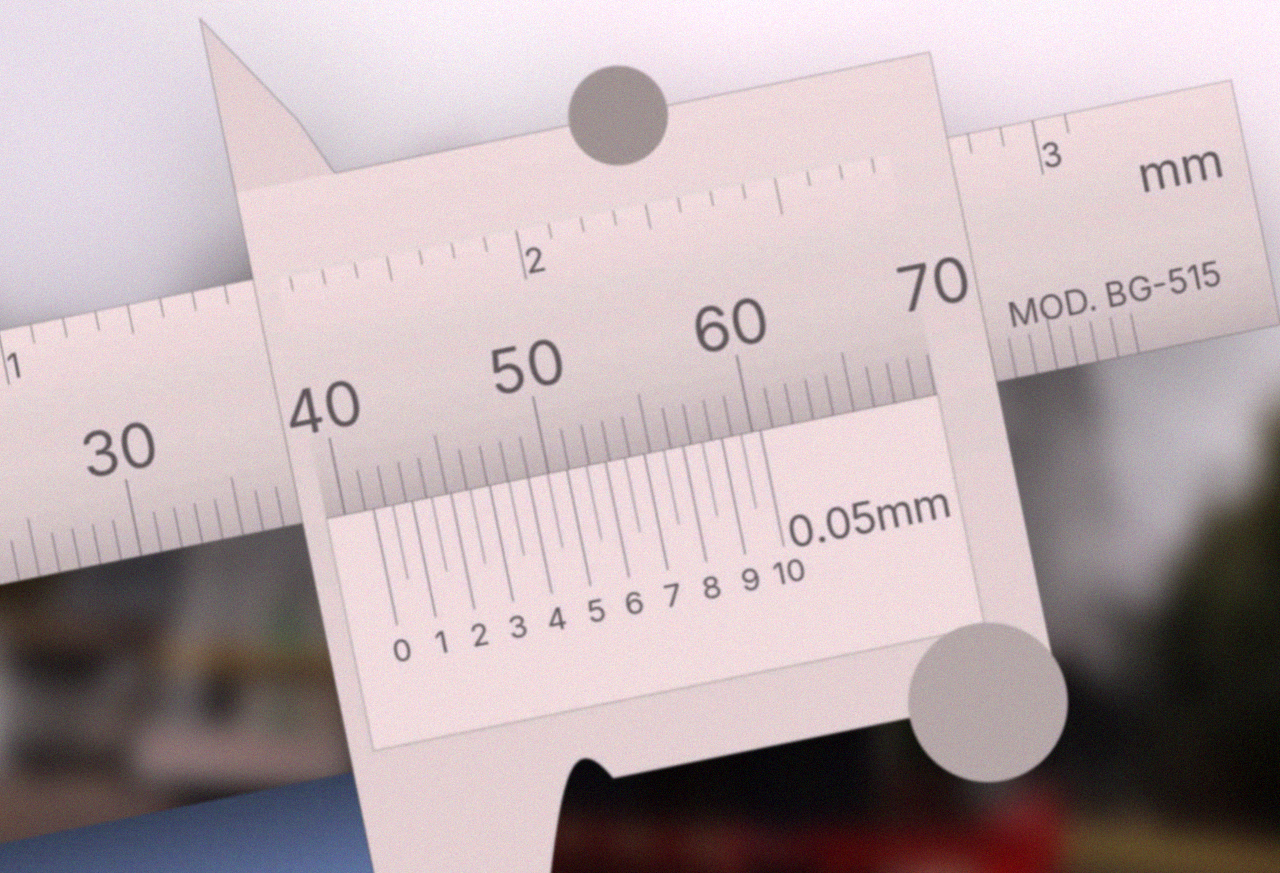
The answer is 41.4 mm
